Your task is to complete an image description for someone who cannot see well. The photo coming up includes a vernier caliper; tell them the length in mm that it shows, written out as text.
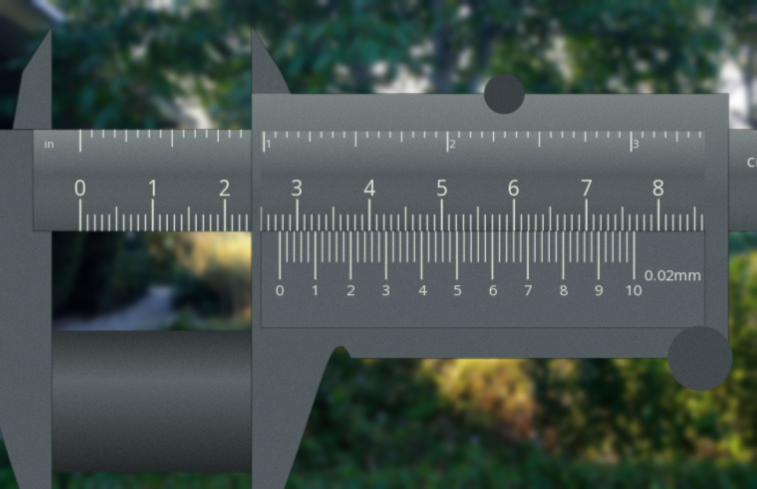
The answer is 27.6 mm
